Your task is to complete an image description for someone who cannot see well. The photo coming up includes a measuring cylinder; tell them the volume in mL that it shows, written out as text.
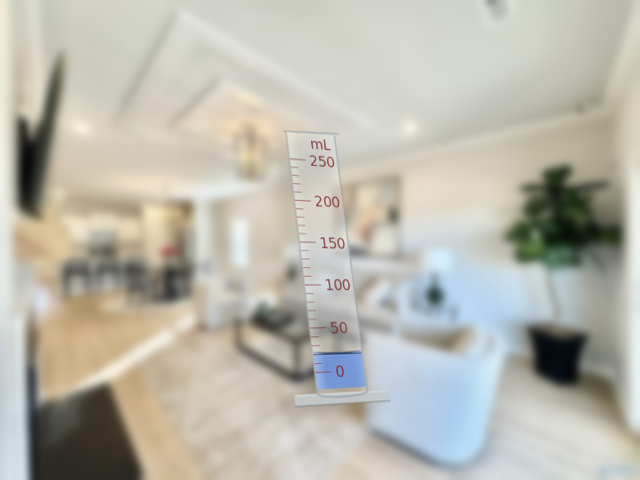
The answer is 20 mL
